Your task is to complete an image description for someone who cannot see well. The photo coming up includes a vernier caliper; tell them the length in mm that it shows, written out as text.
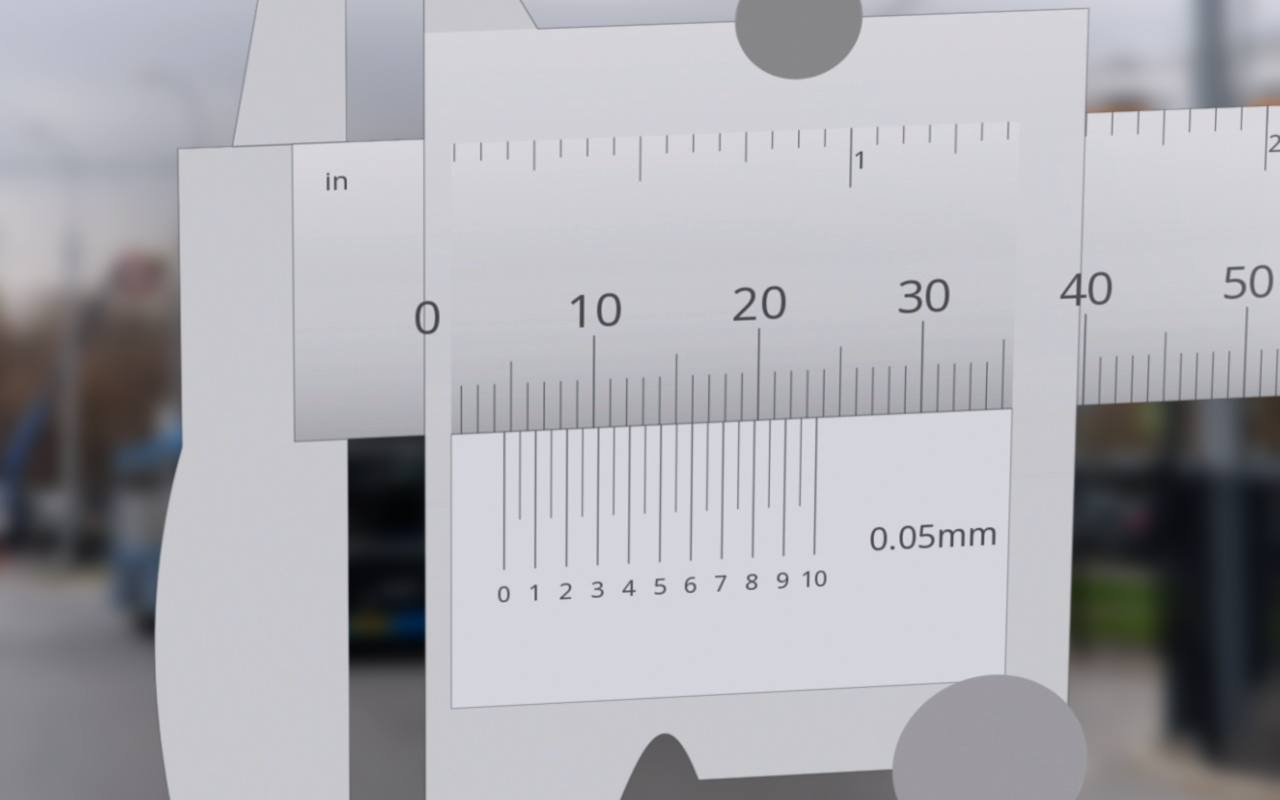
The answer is 4.6 mm
